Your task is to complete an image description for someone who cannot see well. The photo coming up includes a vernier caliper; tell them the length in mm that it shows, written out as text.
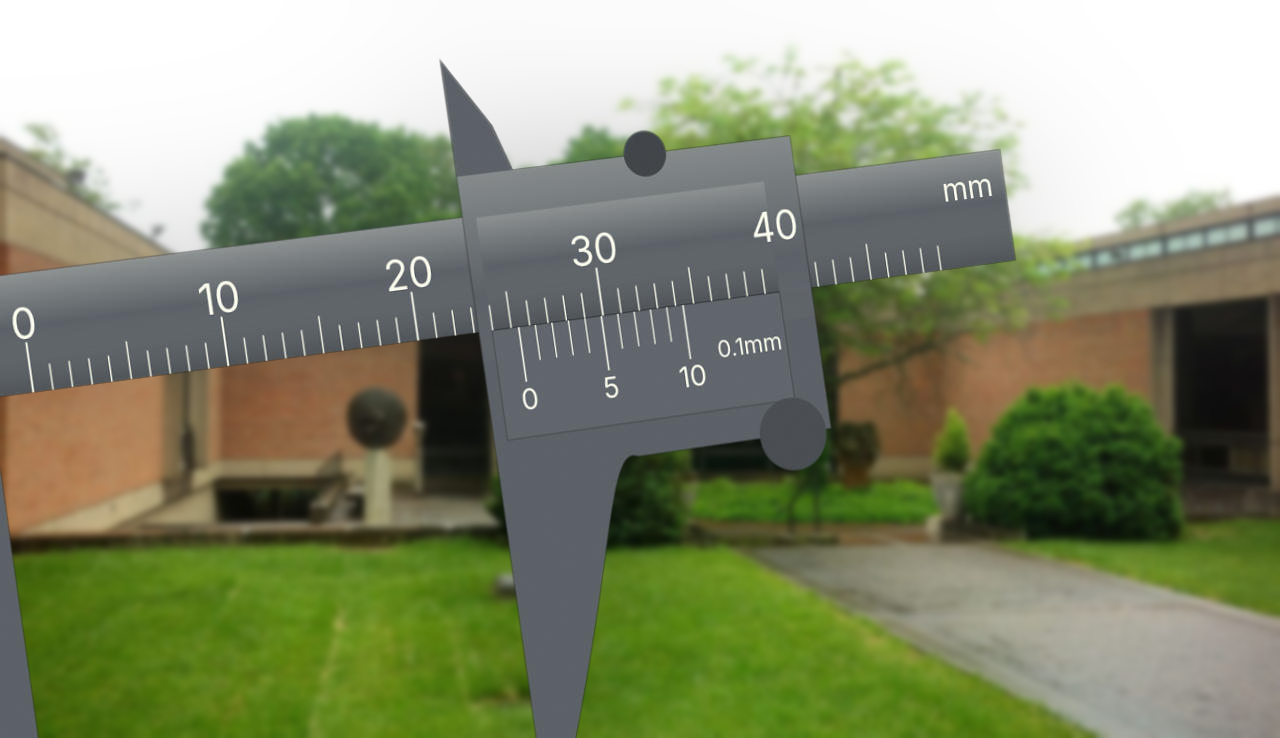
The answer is 25.4 mm
